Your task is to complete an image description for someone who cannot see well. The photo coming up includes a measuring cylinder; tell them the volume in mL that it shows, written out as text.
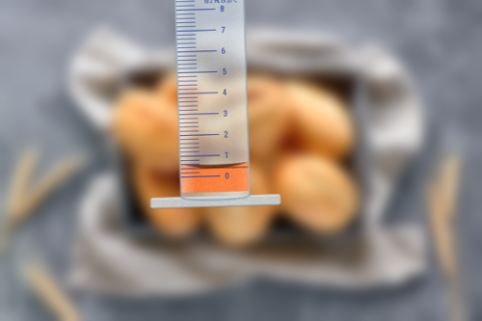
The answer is 0.4 mL
